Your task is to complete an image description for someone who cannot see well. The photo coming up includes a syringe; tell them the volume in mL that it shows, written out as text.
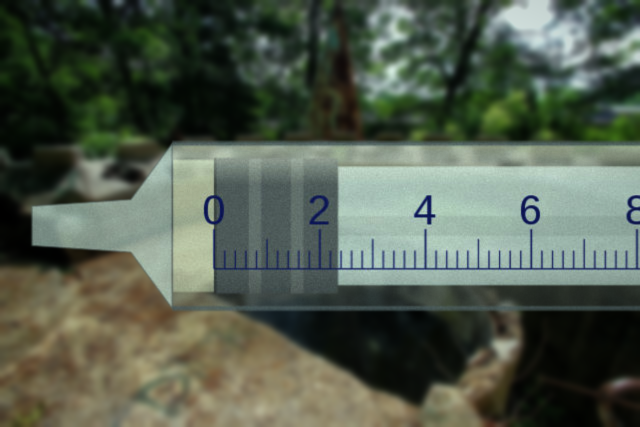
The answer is 0 mL
